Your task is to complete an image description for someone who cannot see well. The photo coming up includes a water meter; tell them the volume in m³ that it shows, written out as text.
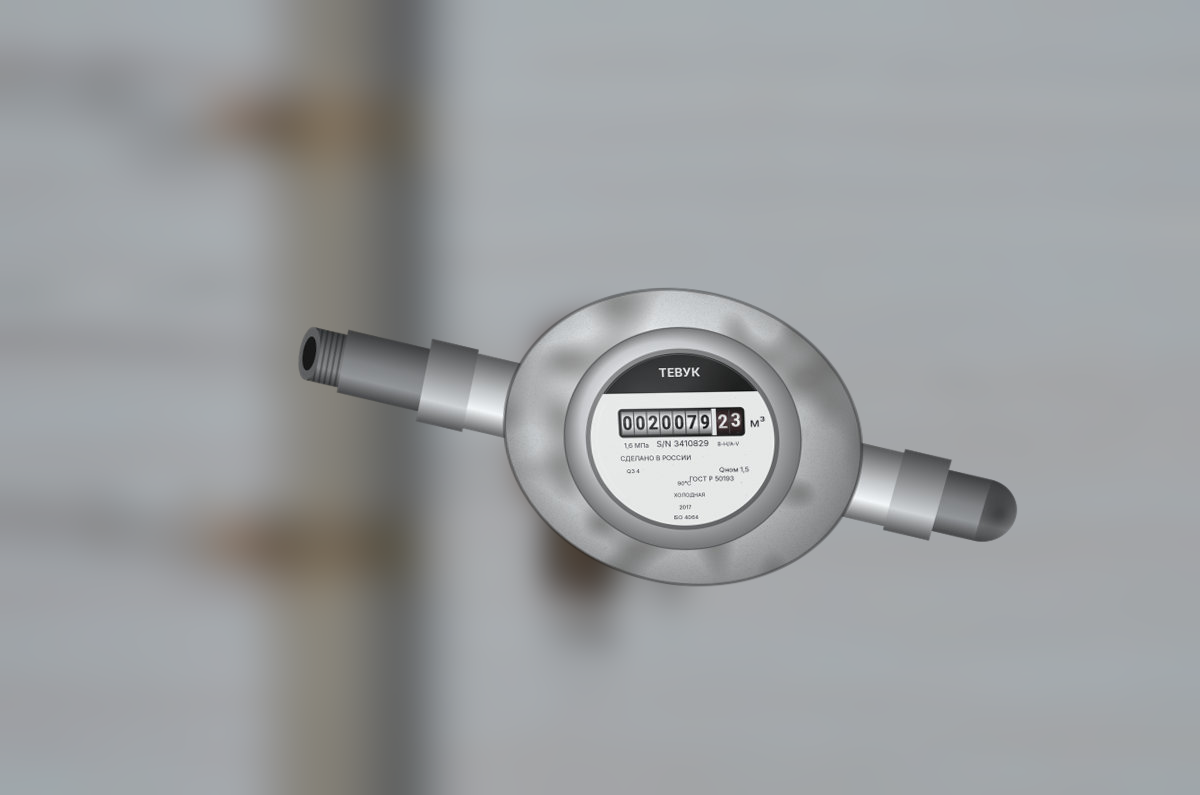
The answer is 20079.23 m³
